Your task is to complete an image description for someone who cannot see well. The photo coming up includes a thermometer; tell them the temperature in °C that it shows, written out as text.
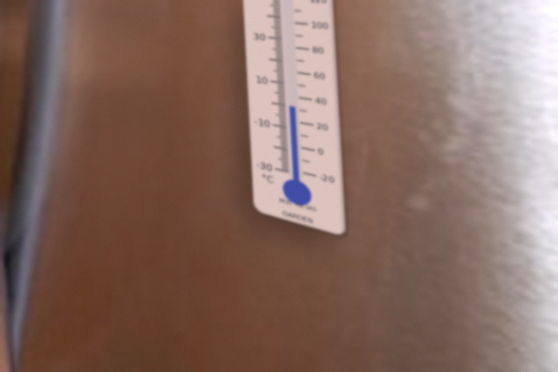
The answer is 0 °C
